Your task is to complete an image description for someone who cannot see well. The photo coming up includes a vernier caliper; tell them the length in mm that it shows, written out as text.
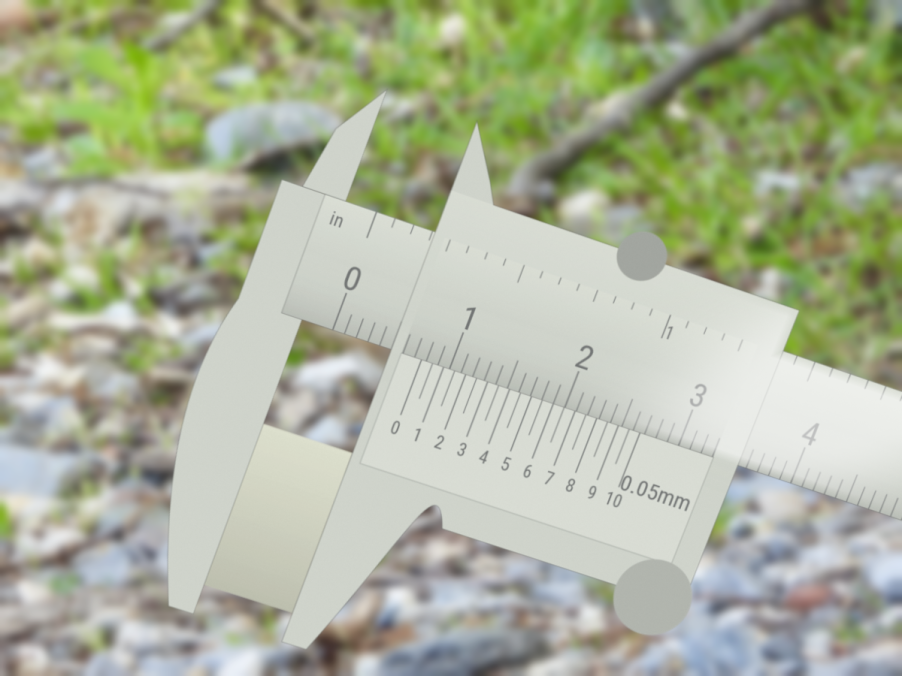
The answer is 7.6 mm
